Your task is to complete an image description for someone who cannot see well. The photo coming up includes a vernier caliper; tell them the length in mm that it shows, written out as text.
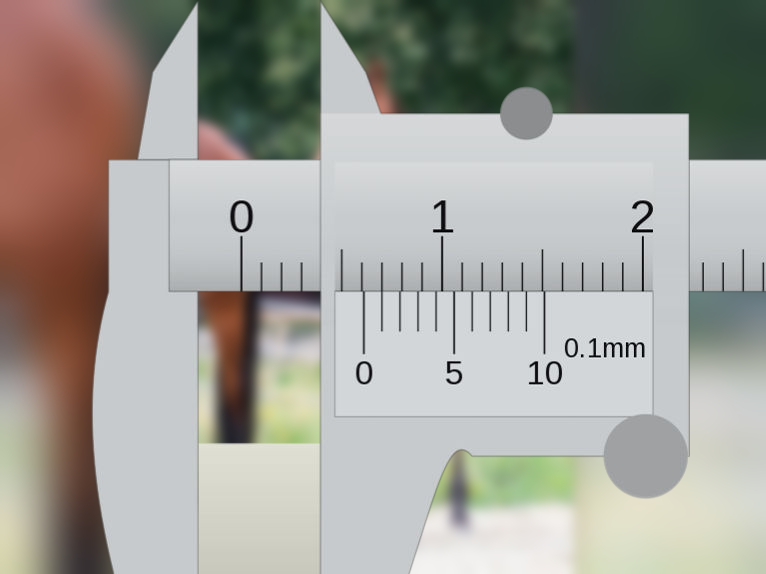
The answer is 6.1 mm
